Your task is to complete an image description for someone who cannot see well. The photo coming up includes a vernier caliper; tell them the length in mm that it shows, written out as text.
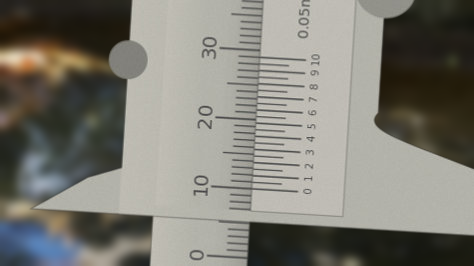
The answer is 10.0 mm
